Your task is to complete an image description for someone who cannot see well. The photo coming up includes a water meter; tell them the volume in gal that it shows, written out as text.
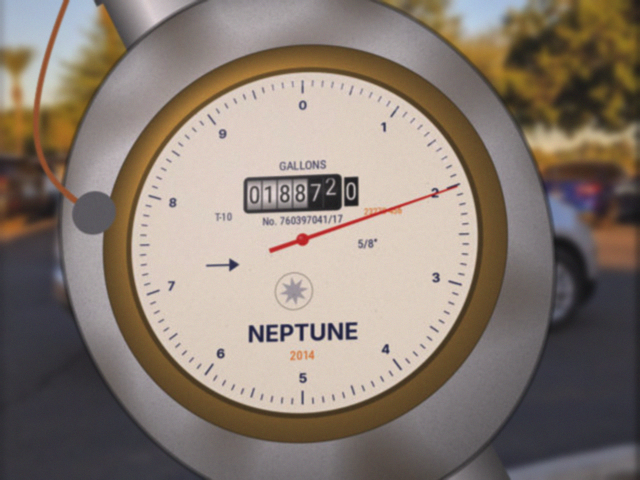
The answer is 188722.0 gal
